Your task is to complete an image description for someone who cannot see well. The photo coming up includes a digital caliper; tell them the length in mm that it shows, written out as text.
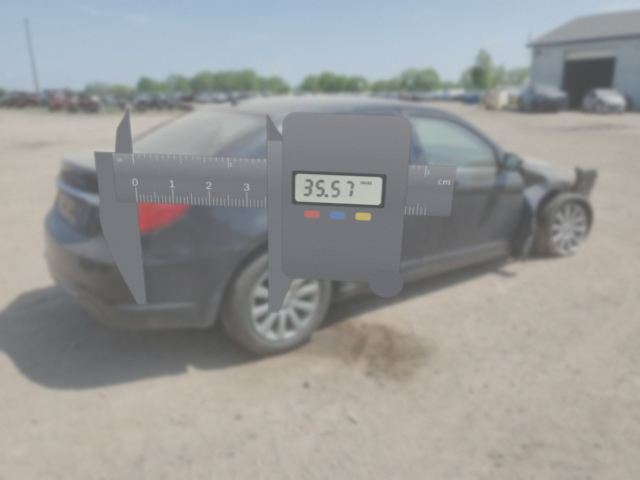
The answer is 35.57 mm
